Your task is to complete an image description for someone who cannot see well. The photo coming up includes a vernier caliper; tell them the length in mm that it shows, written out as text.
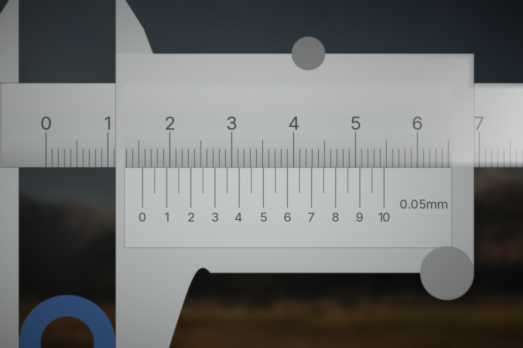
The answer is 15.6 mm
